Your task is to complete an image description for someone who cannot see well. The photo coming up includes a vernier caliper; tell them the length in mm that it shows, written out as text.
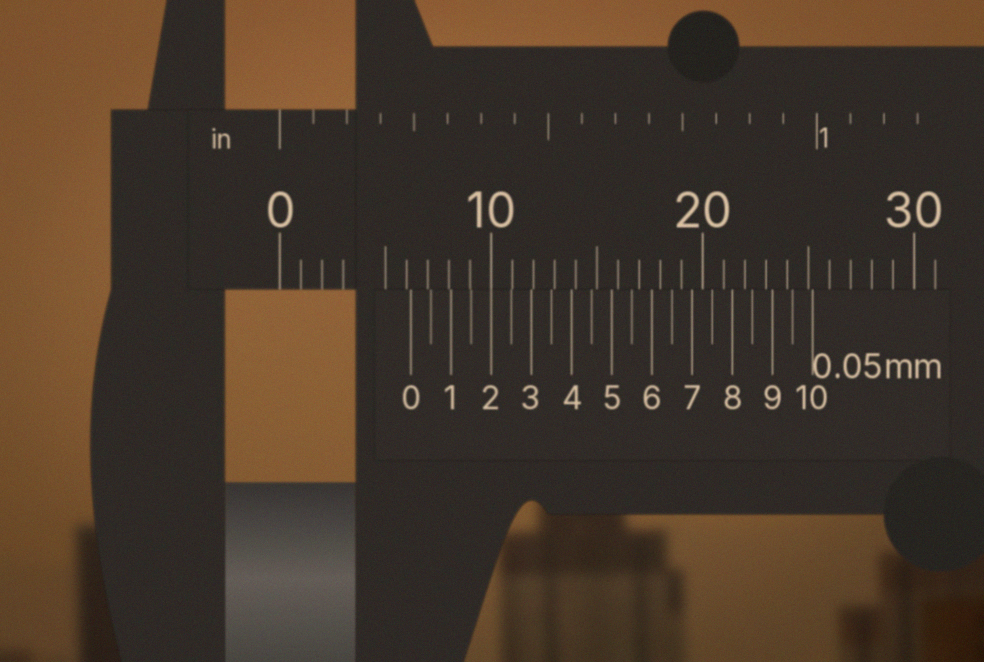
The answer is 6.2 mm
